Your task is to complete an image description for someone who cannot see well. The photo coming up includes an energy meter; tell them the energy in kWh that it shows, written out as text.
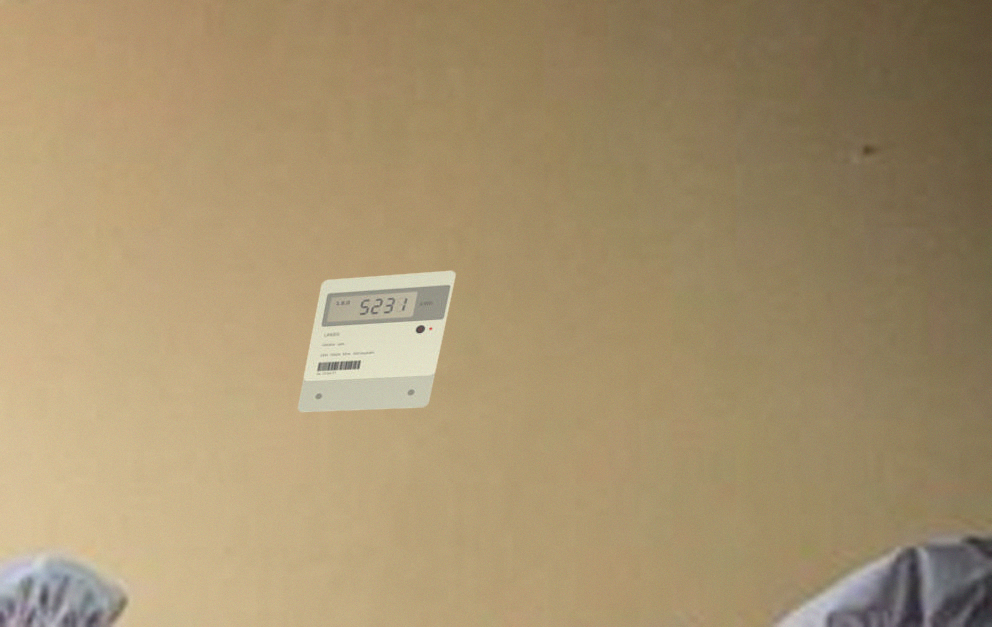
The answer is 5231 kWh
